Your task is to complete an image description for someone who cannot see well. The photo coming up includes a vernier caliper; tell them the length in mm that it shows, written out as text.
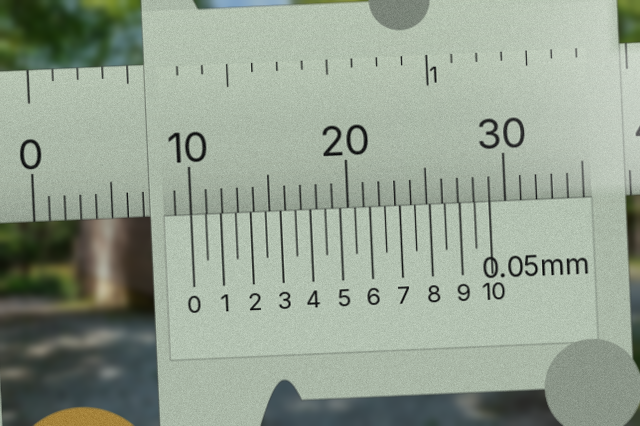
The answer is 10.0 mm
